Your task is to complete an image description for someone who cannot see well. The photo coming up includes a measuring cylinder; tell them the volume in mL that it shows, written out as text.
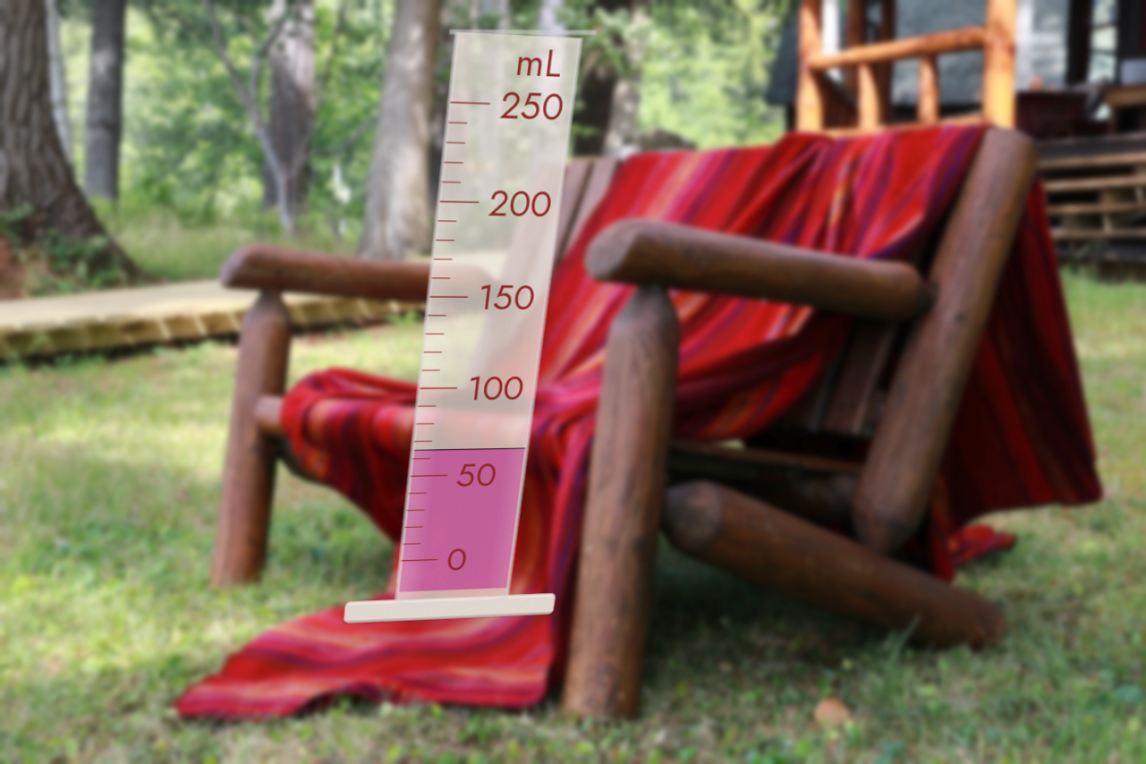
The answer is 65 mL
